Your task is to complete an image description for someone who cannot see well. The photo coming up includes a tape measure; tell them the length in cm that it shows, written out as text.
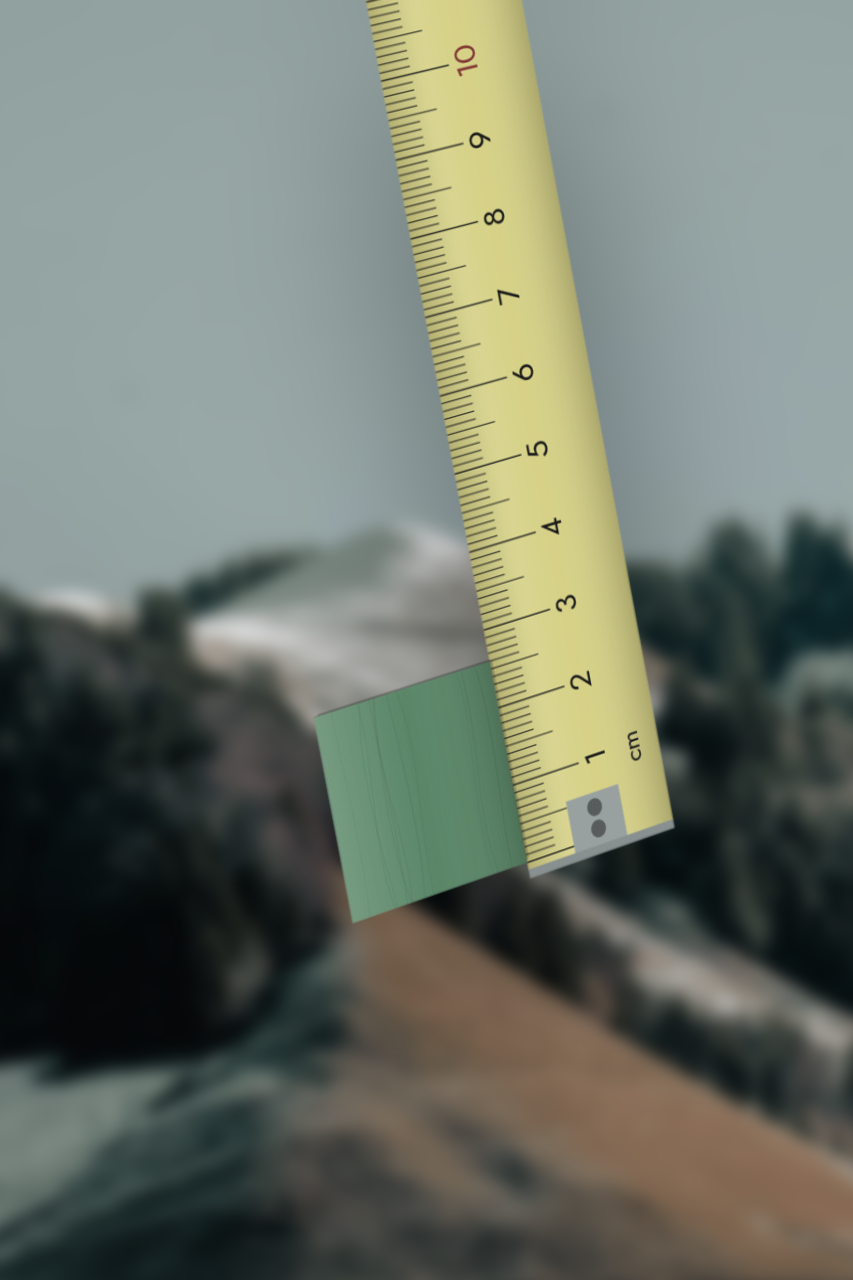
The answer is 2.6 cm
